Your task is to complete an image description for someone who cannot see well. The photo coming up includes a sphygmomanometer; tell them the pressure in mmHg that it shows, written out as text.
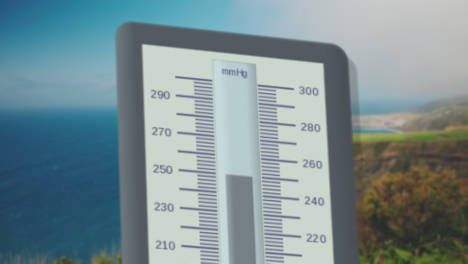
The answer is 250 mmHg
